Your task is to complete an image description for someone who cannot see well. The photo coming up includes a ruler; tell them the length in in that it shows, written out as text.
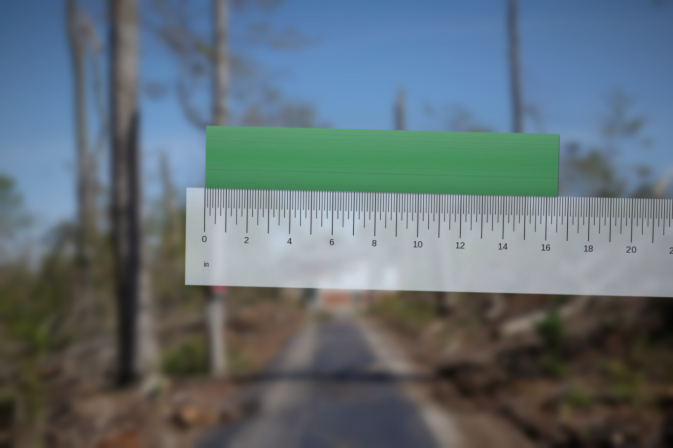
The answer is 16.5 in
